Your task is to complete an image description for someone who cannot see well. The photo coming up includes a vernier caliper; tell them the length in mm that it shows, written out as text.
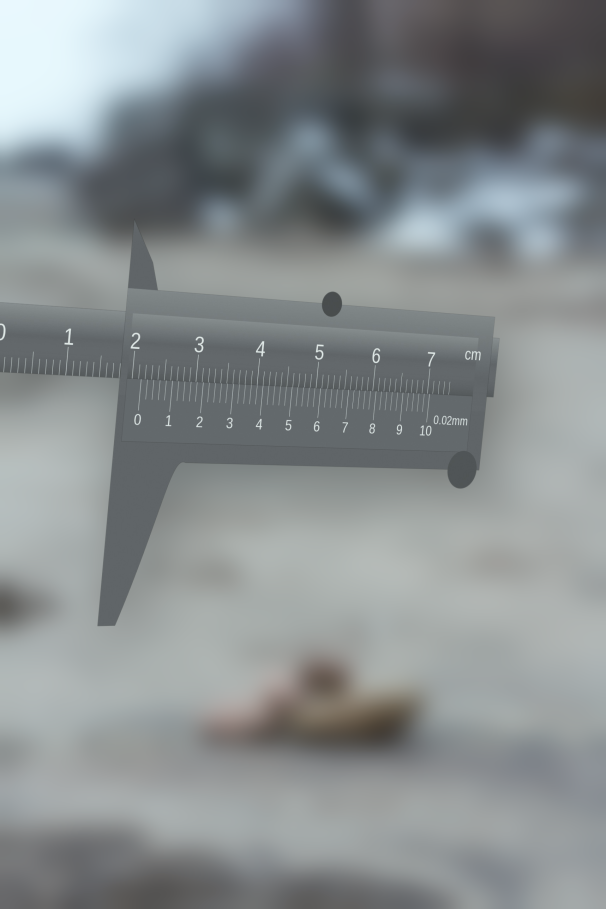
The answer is 21.4 mm
